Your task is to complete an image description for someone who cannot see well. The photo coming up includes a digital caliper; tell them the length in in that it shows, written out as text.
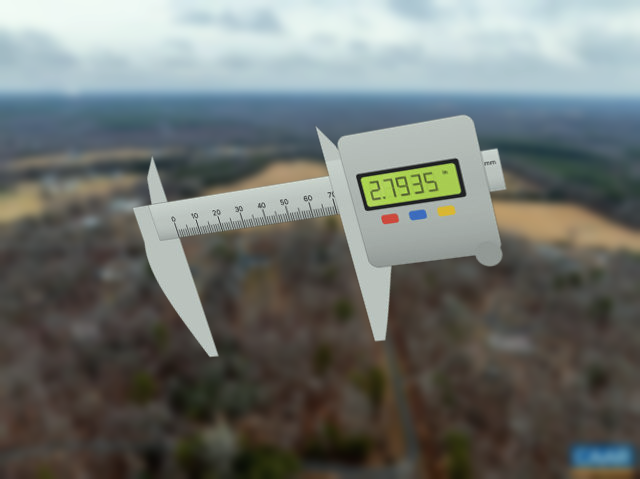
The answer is 2.7935 in
